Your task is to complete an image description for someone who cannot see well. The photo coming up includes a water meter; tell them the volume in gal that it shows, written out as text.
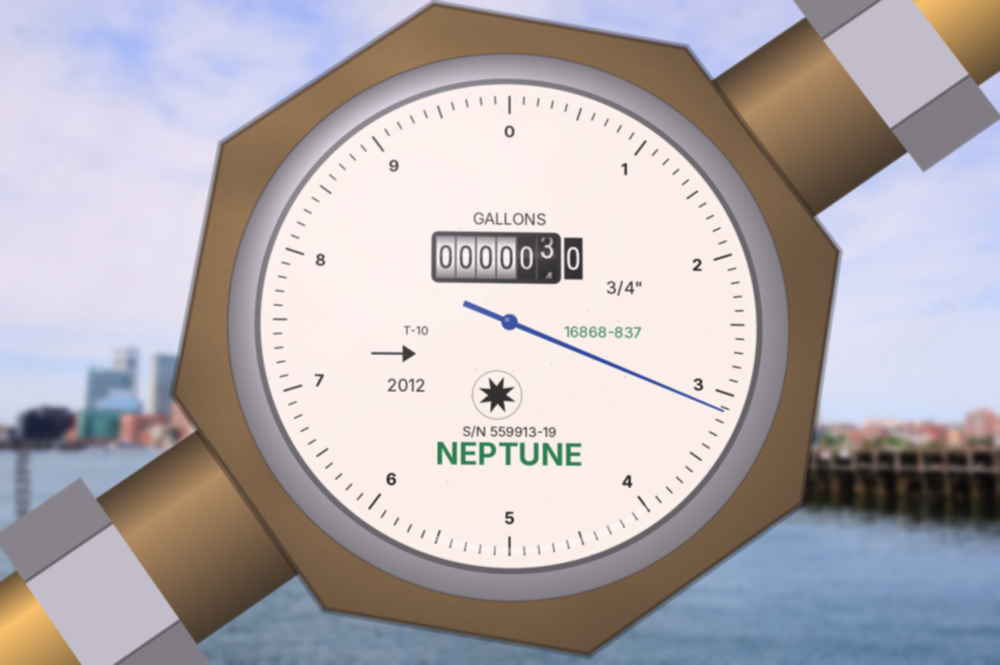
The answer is 33.1 gal
